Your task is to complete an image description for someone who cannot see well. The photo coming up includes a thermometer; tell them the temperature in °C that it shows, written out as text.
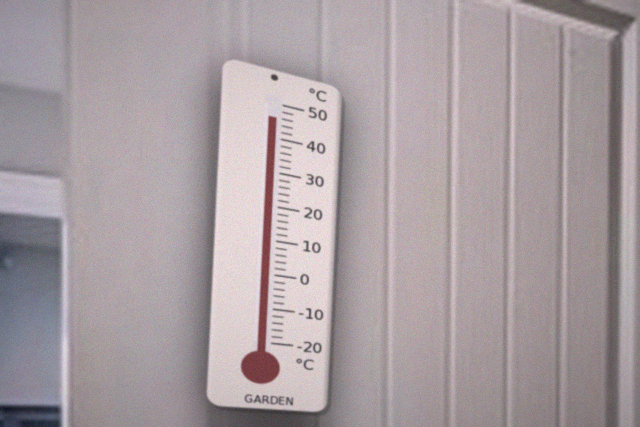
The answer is 46 °C
